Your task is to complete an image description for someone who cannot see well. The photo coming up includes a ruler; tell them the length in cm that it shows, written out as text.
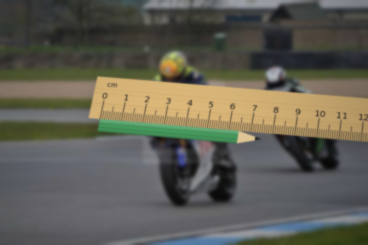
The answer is 7.5 cm
